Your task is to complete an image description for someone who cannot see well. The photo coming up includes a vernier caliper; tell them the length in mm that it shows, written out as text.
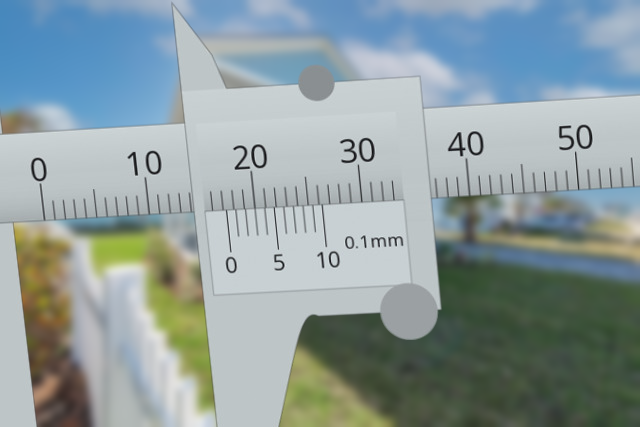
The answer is 17.3 mm
